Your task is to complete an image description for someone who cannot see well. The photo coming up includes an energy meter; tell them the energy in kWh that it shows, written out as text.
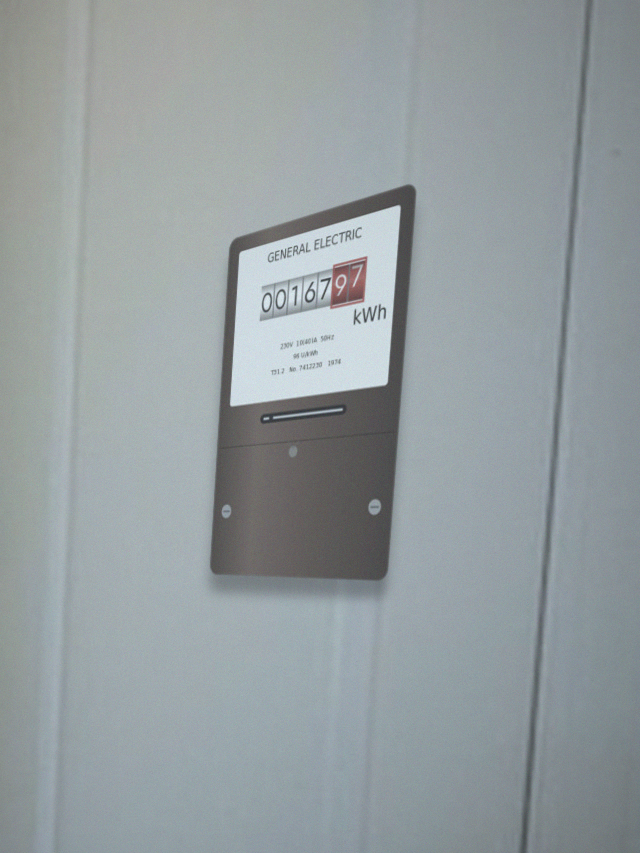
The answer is 167.97 kWh
